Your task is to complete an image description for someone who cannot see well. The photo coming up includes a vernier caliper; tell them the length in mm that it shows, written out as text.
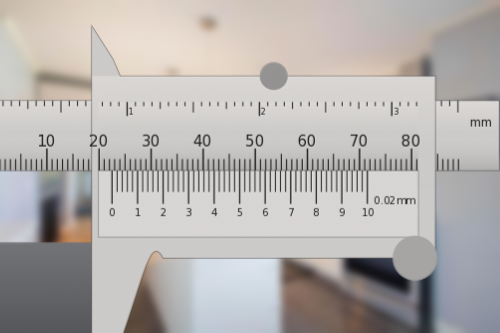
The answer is 22.5 mm
